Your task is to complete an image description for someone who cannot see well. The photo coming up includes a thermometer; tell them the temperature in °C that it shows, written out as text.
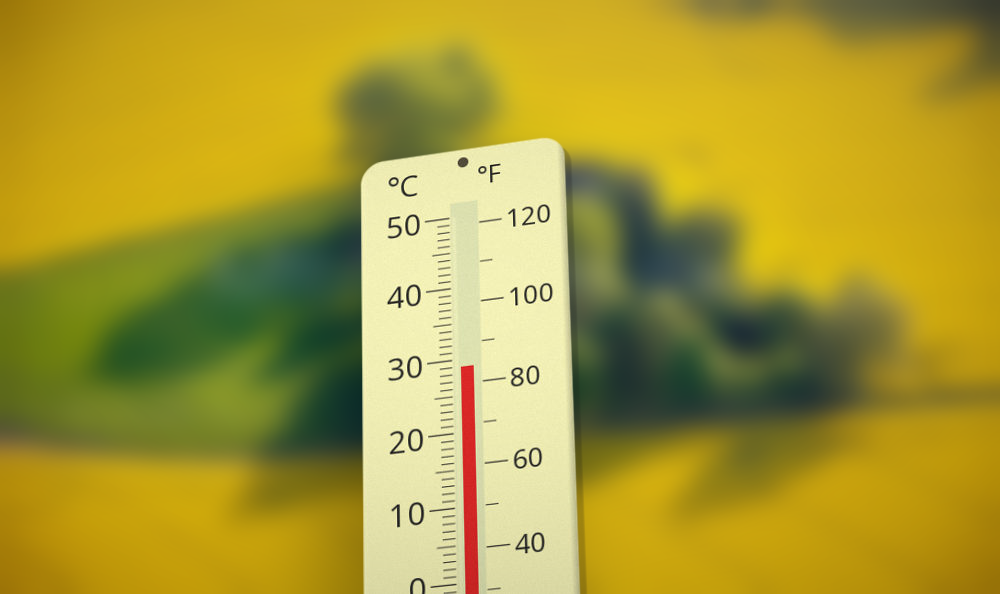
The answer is 29 °C
